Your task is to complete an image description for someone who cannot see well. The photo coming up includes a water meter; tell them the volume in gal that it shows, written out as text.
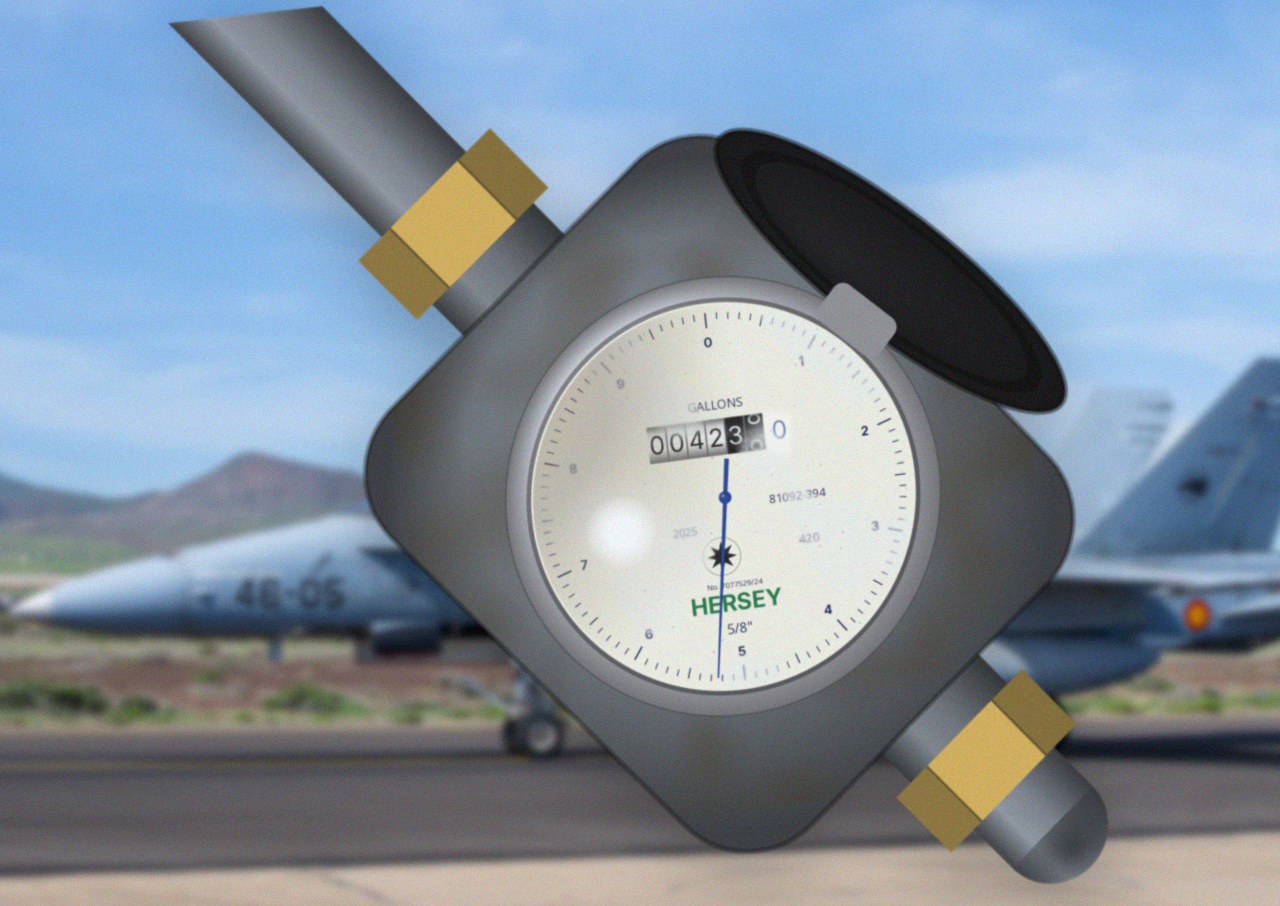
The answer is 42385.2 gal
